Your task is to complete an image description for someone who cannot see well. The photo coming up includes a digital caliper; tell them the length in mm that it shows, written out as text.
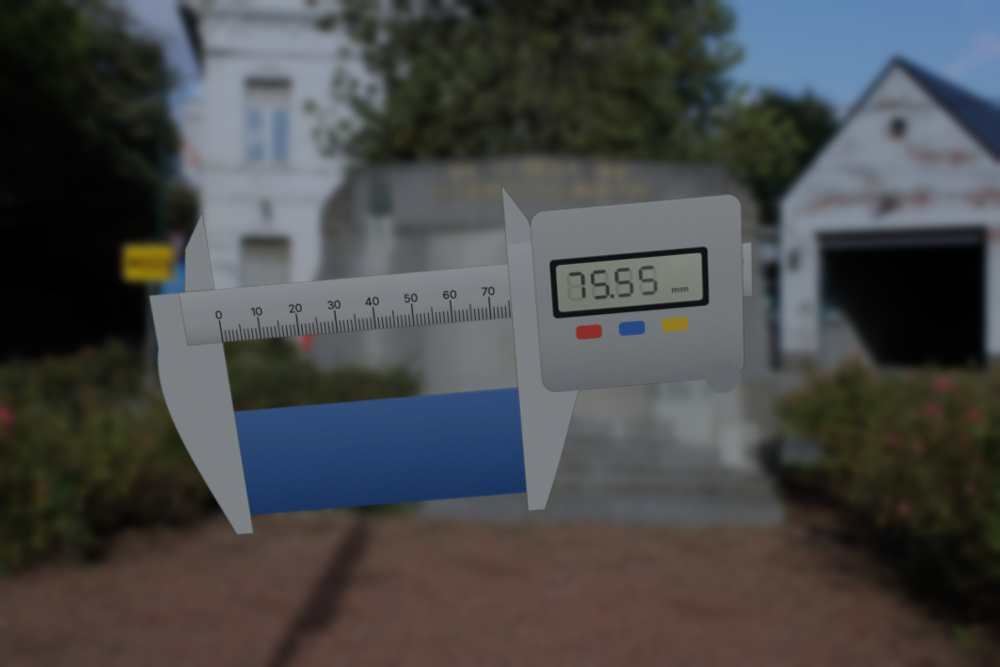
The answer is 75.55 mm
